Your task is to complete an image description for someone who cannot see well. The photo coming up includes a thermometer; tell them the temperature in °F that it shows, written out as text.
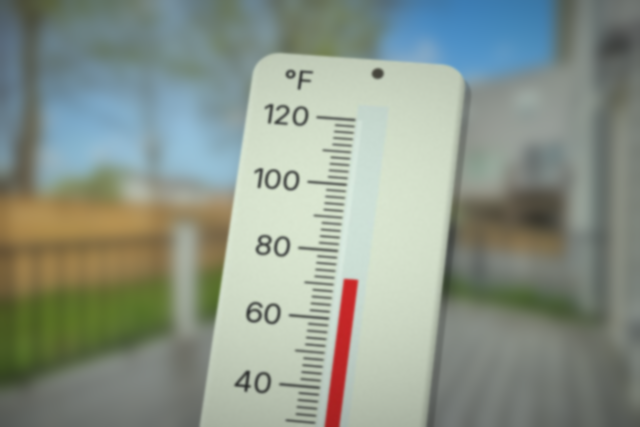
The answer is 72 °F
